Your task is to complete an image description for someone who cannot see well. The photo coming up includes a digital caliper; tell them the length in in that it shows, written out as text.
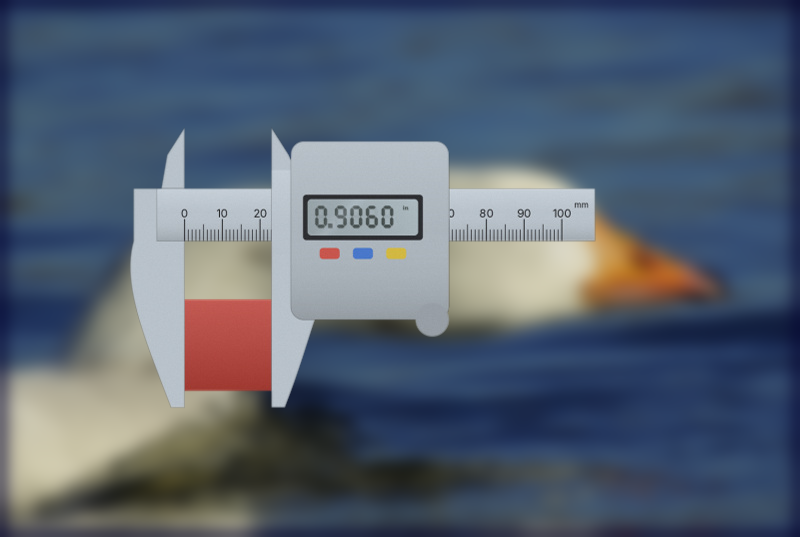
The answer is 0.9060 in
